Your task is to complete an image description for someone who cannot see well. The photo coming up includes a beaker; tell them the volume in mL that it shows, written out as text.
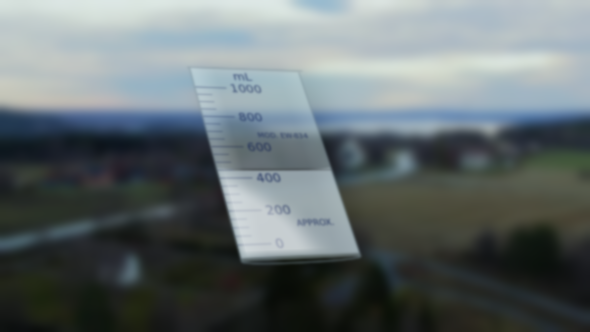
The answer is 450 mL
